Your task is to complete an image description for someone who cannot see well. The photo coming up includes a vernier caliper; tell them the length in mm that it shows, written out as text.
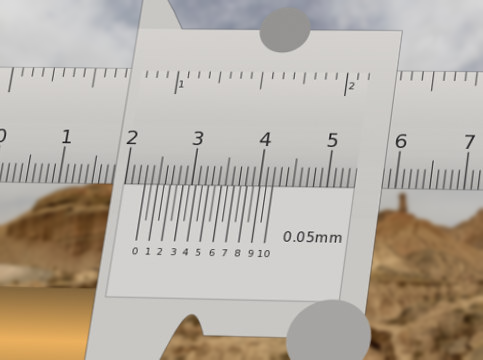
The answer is 23.0 mm
